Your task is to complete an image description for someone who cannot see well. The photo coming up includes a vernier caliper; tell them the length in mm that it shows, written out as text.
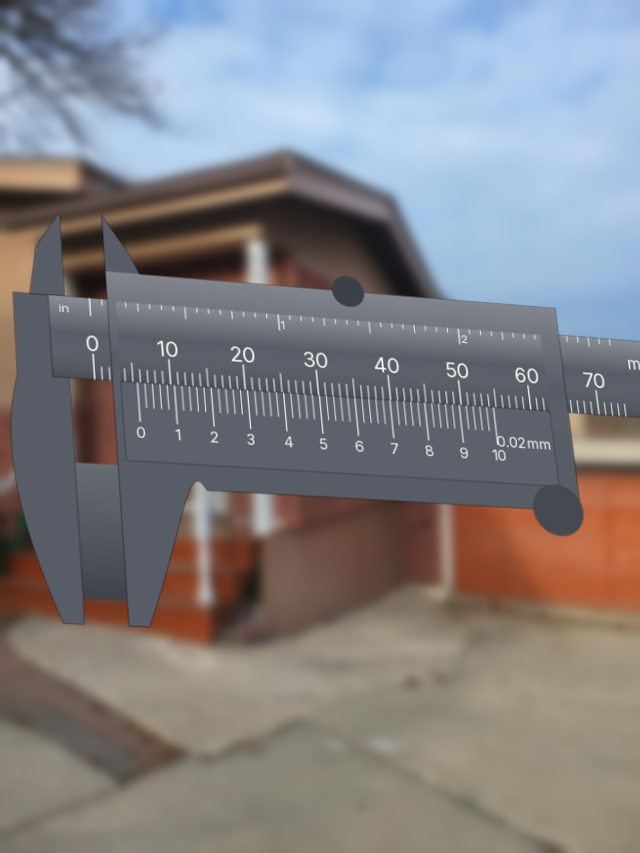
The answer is 5.6 mm
